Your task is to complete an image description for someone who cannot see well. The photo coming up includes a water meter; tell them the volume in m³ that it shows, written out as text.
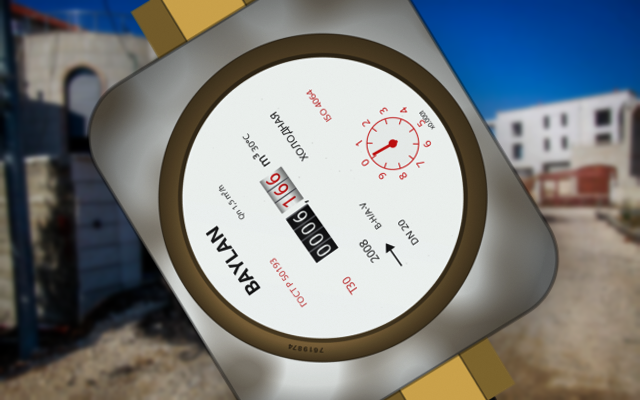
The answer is 6.1660 m³
